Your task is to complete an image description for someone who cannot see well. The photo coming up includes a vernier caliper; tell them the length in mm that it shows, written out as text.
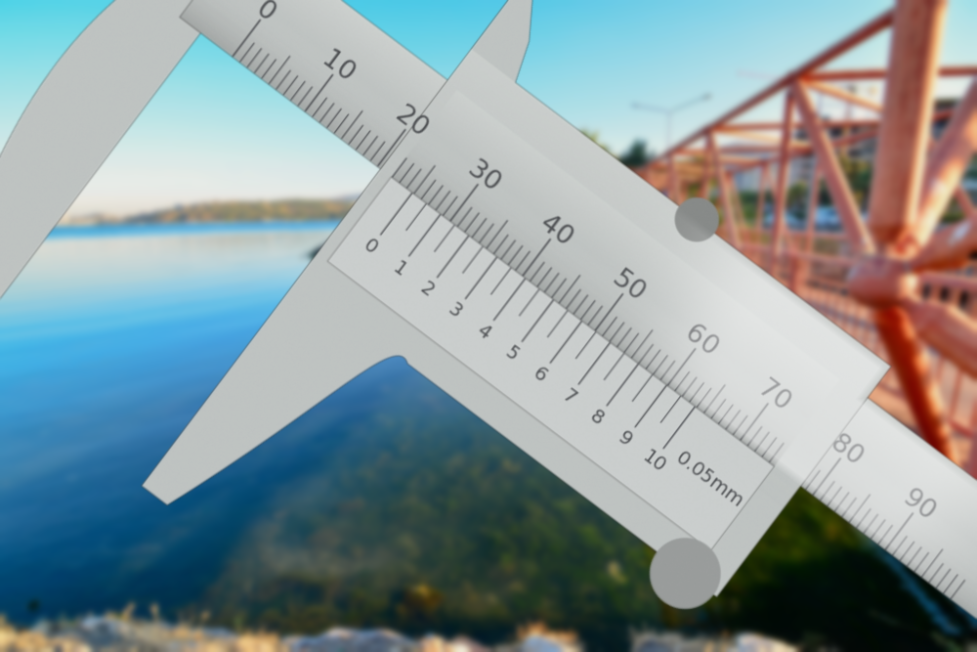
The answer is 24.8 mm
